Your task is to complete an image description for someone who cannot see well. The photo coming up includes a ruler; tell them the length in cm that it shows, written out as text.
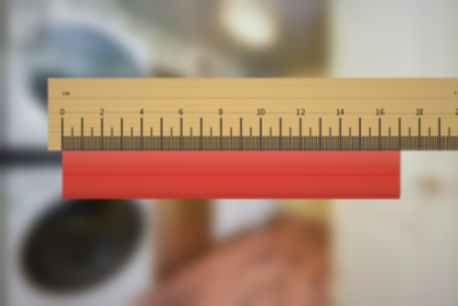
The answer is 17 cm
